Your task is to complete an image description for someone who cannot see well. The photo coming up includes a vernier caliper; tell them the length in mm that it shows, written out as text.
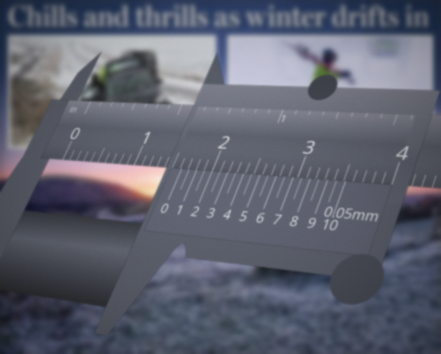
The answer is 16.2 mm
